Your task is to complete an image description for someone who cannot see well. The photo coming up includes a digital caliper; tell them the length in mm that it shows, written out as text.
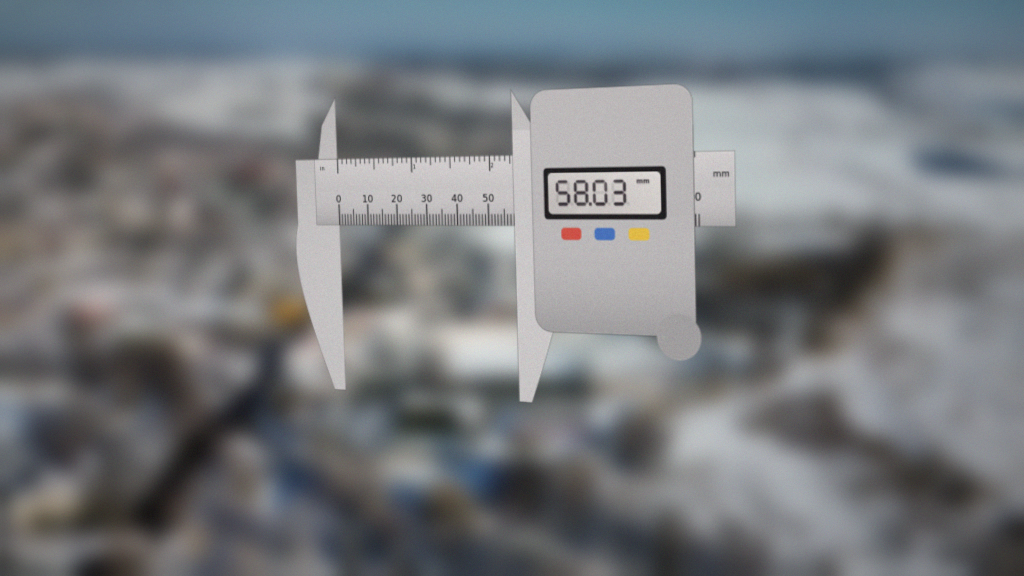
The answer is 58.03 mm
